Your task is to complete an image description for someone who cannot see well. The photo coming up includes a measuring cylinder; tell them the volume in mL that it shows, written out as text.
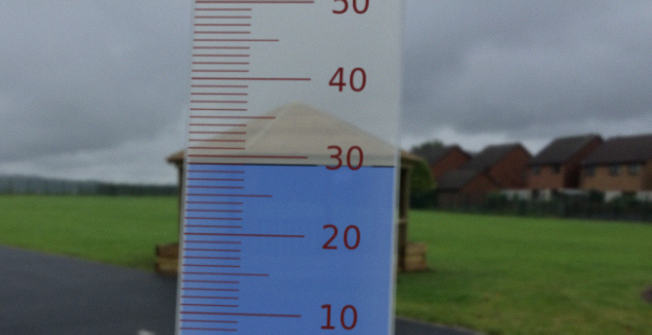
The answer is 29 mL
